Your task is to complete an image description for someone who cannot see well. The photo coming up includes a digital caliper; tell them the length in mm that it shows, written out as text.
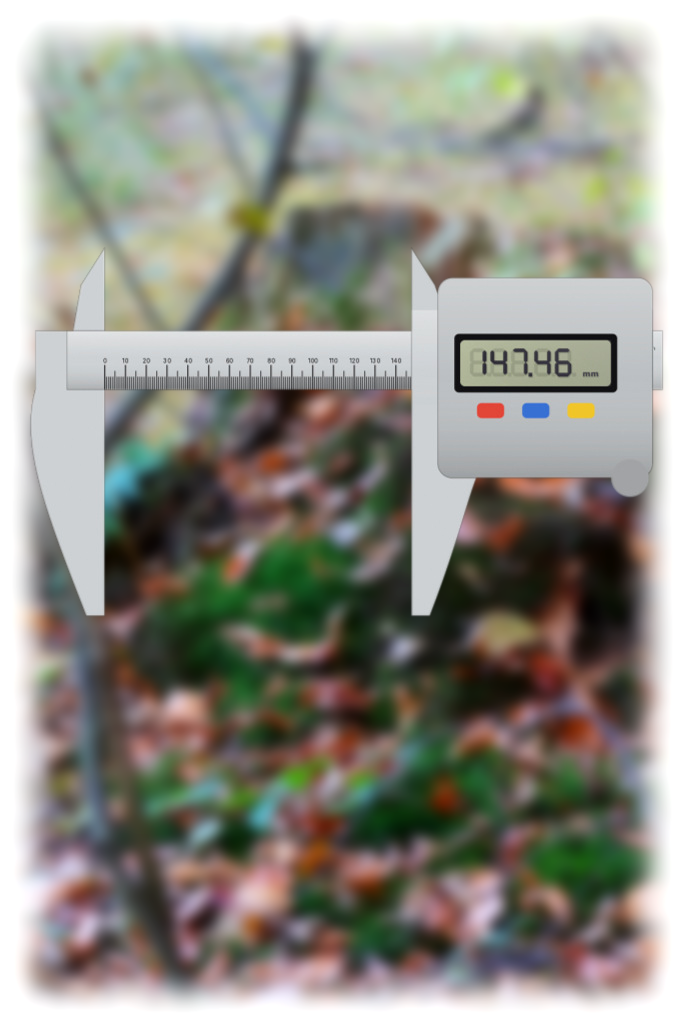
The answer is 147.46 mm
